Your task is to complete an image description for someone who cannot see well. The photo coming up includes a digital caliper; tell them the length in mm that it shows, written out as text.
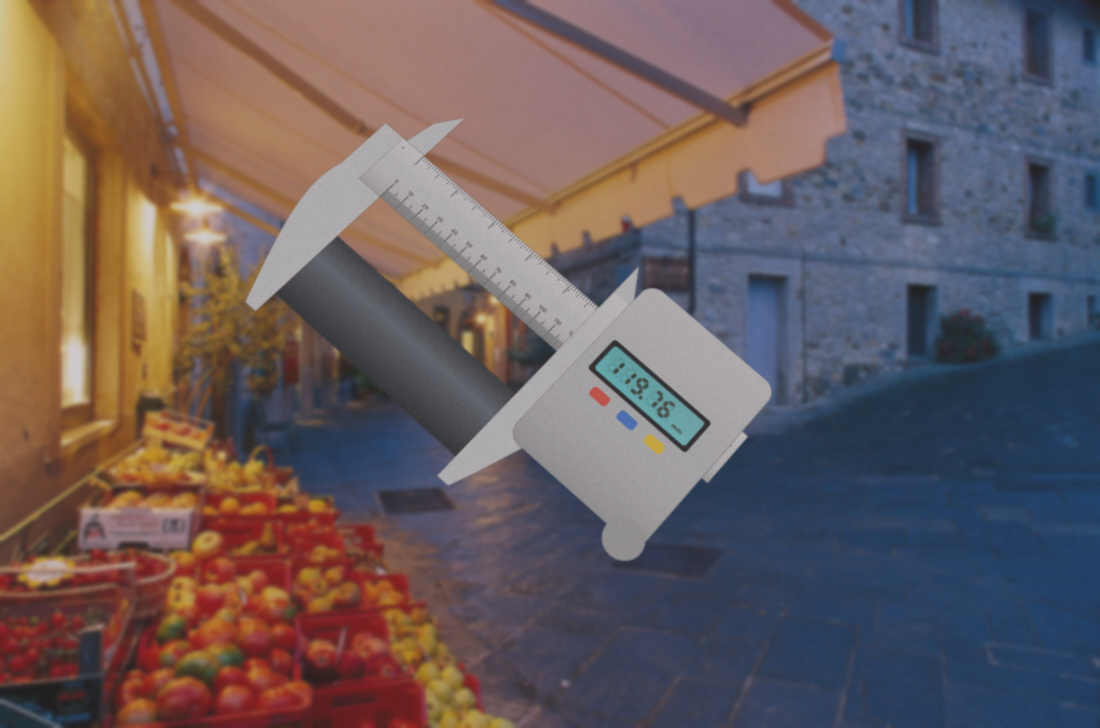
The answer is 119.76 mm
